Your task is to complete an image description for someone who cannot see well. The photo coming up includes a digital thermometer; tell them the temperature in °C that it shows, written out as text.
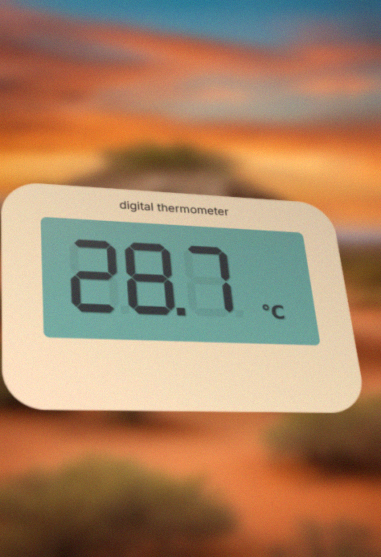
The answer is 28.7 °C
